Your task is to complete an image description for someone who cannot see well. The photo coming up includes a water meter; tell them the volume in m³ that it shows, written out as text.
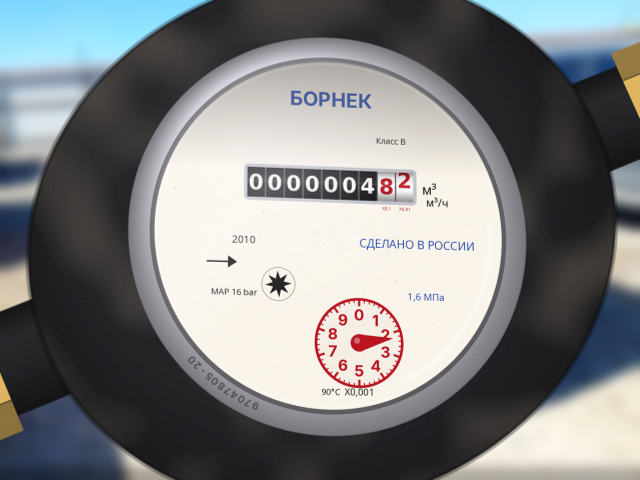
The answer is 4.822 m³
